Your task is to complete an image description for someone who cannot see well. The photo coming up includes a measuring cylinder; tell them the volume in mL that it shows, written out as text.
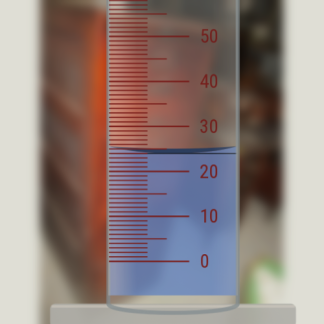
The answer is 24 mL
